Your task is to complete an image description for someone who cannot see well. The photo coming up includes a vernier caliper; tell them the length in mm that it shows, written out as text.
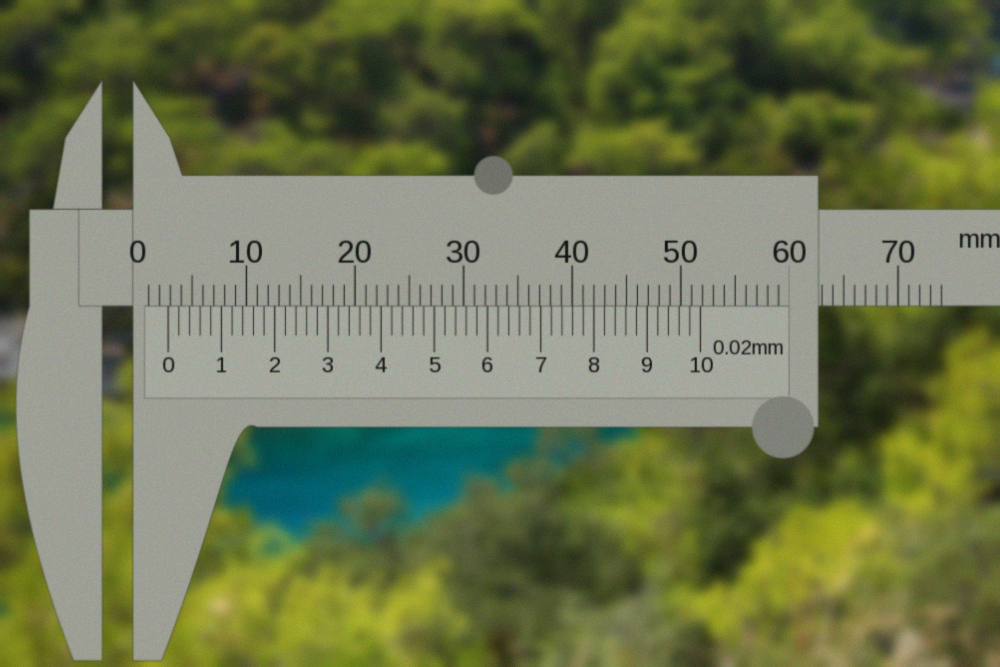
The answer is 2.8 mm
